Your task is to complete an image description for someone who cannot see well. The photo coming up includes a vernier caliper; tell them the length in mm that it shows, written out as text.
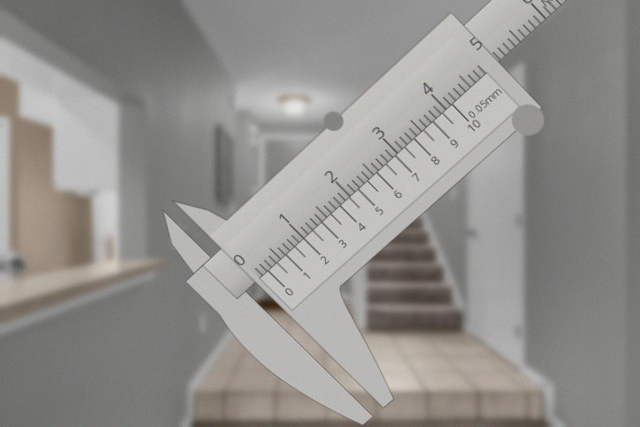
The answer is 2.2 mm
